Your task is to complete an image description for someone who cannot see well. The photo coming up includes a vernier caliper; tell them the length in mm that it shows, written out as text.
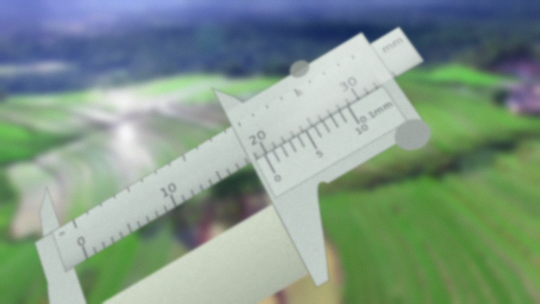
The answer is 19.8 mm
